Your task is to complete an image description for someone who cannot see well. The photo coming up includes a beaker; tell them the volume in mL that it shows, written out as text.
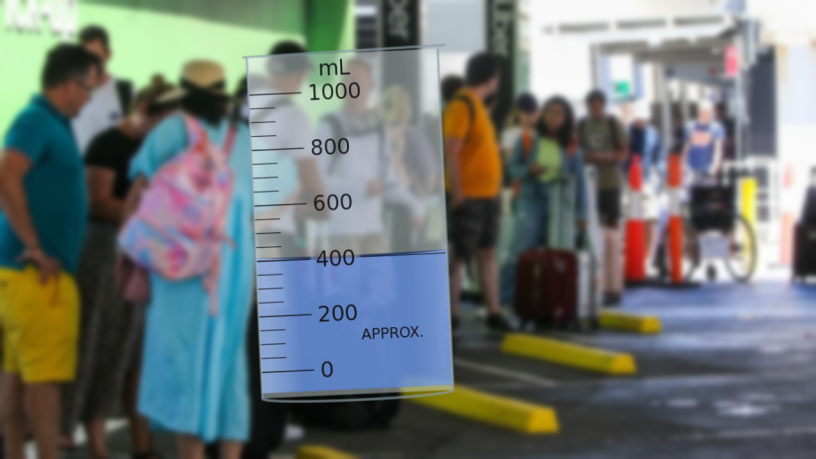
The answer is 400 mL
